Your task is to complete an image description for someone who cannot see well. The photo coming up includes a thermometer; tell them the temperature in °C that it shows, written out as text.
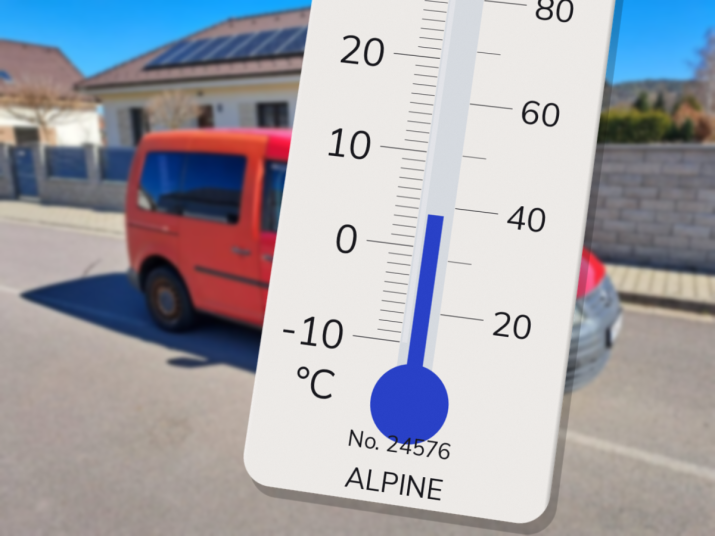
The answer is 3.5 °C
